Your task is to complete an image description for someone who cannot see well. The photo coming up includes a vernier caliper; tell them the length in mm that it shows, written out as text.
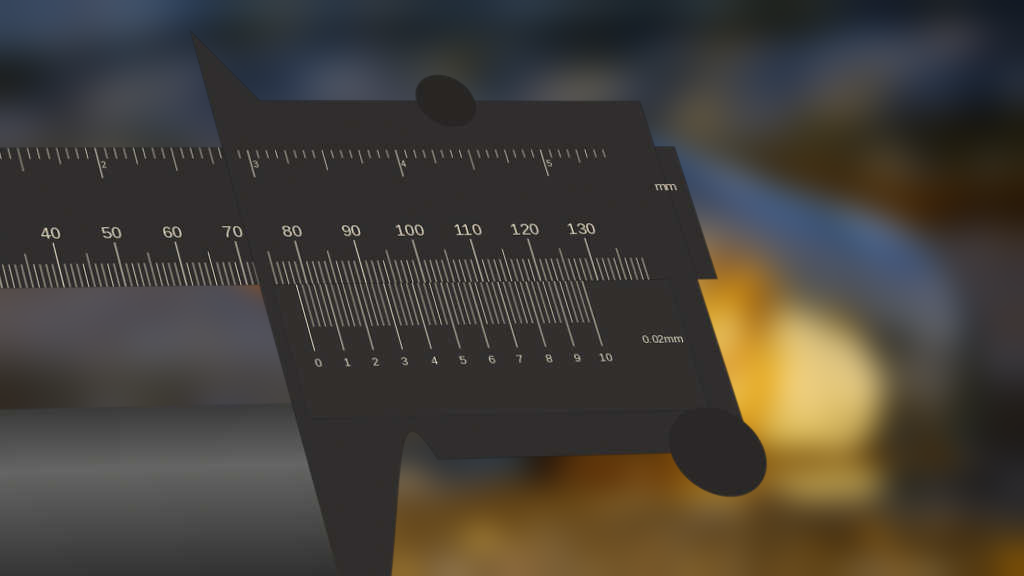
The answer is 78.2 mm
